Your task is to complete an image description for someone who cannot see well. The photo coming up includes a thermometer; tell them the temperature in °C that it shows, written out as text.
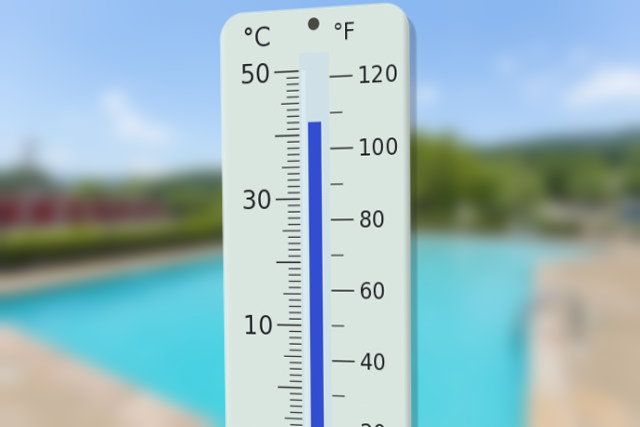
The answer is 42 °C
